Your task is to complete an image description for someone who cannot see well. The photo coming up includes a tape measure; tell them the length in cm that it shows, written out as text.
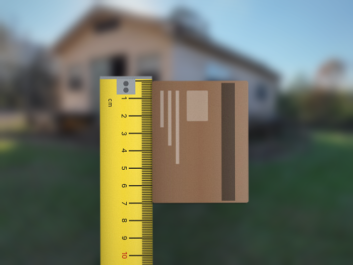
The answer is 7 cm
